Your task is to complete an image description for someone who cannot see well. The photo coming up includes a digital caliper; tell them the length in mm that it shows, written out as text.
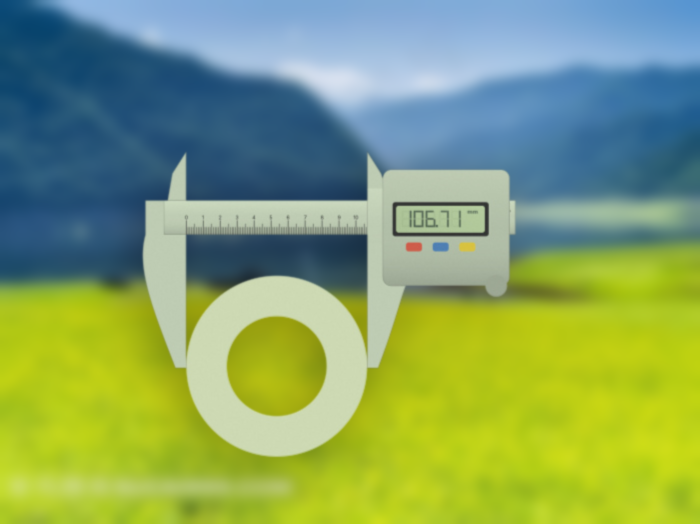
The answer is 106.71 mm
